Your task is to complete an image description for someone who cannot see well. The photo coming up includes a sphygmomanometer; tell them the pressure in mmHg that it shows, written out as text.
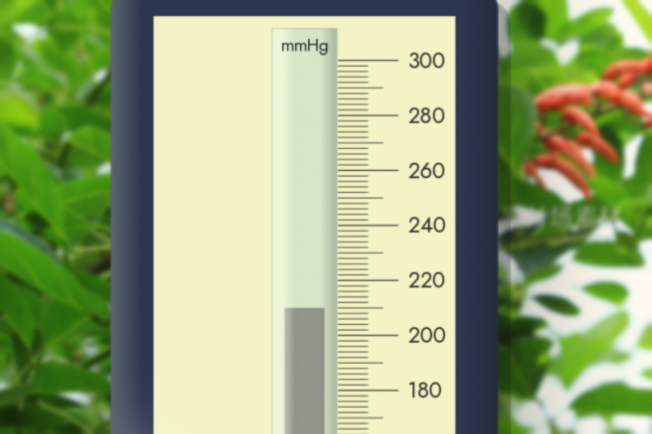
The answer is 210 mmHg
